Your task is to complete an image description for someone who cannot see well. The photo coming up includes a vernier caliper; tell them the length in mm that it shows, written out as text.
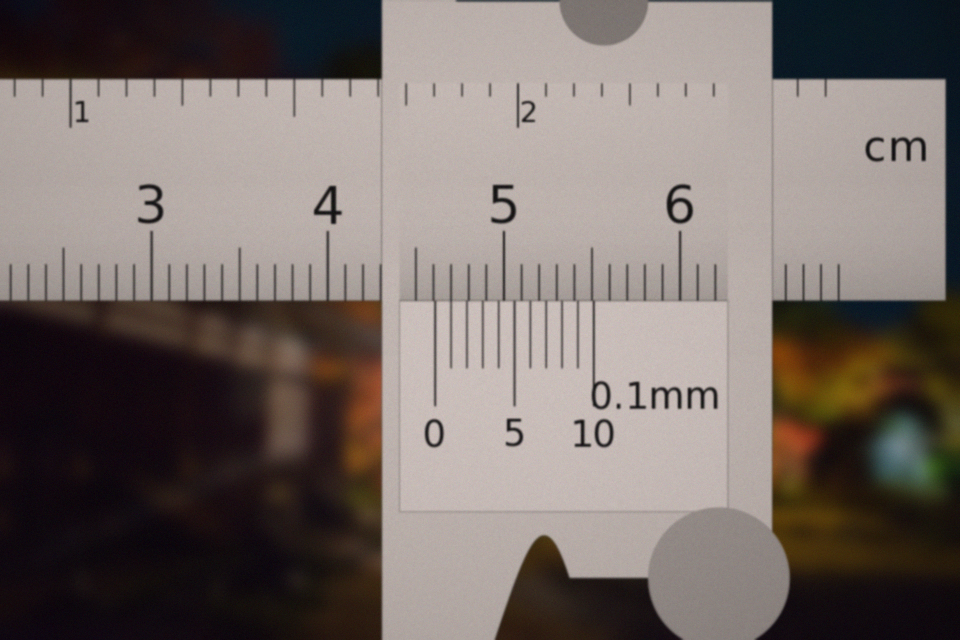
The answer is 46.1 mm
